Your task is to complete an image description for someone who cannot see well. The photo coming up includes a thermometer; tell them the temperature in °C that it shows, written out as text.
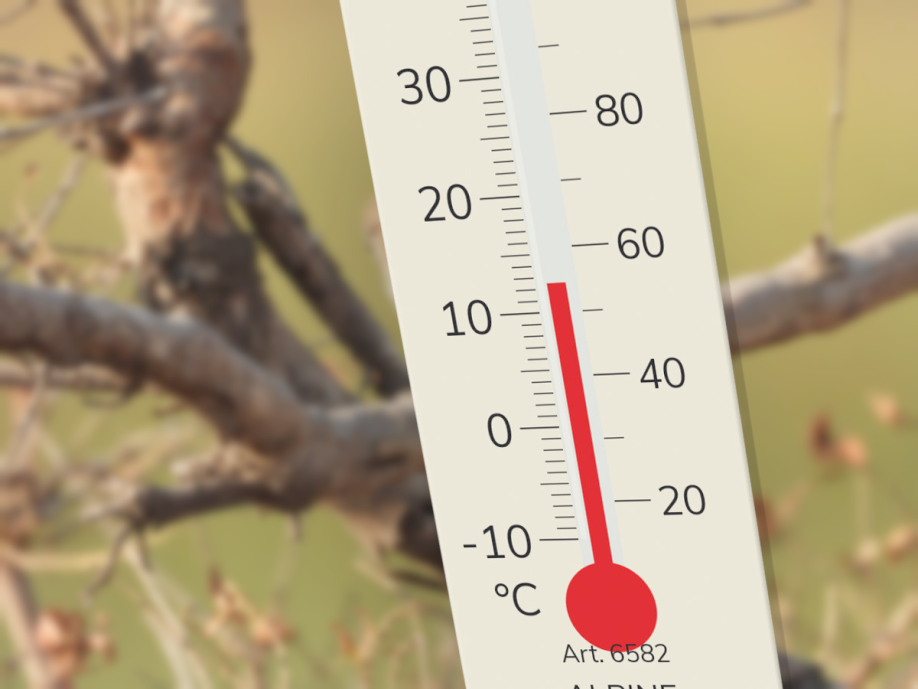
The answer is 12.5 °C
